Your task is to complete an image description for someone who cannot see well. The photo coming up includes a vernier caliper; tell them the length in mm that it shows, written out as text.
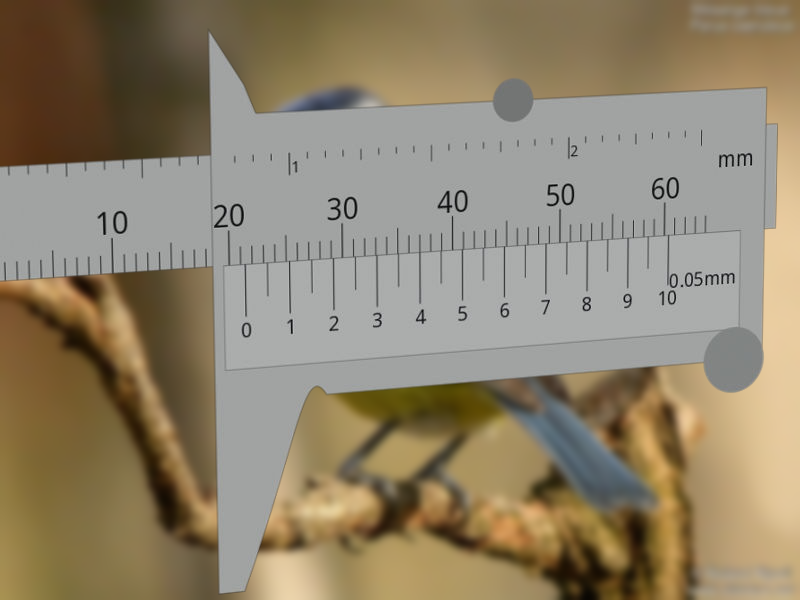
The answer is 21.4 mm
